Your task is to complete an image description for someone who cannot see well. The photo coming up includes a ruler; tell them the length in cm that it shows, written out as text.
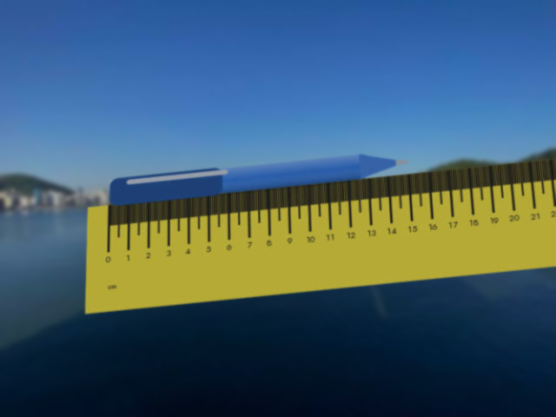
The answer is 15 cm
